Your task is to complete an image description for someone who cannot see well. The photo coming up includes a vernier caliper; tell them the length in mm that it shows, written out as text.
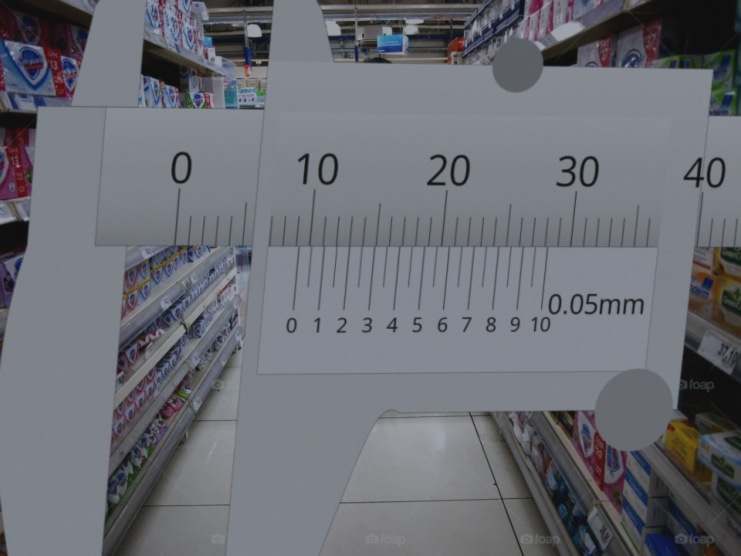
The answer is 9.2 mm
